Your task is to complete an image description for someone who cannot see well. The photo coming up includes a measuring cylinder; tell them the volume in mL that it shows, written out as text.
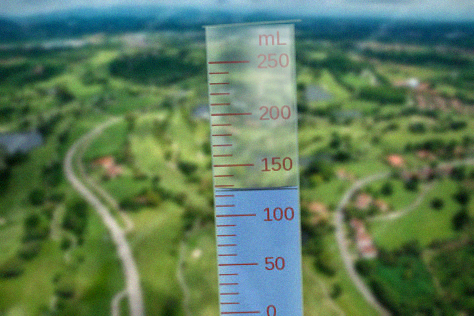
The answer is 125 mL
